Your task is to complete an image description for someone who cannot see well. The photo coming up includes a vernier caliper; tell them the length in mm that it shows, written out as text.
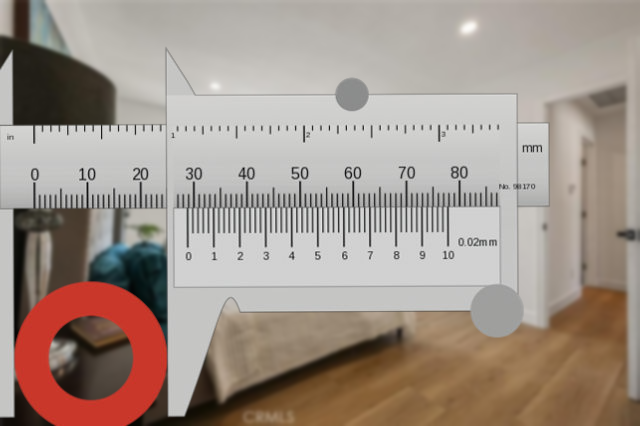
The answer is 28.8 mm
